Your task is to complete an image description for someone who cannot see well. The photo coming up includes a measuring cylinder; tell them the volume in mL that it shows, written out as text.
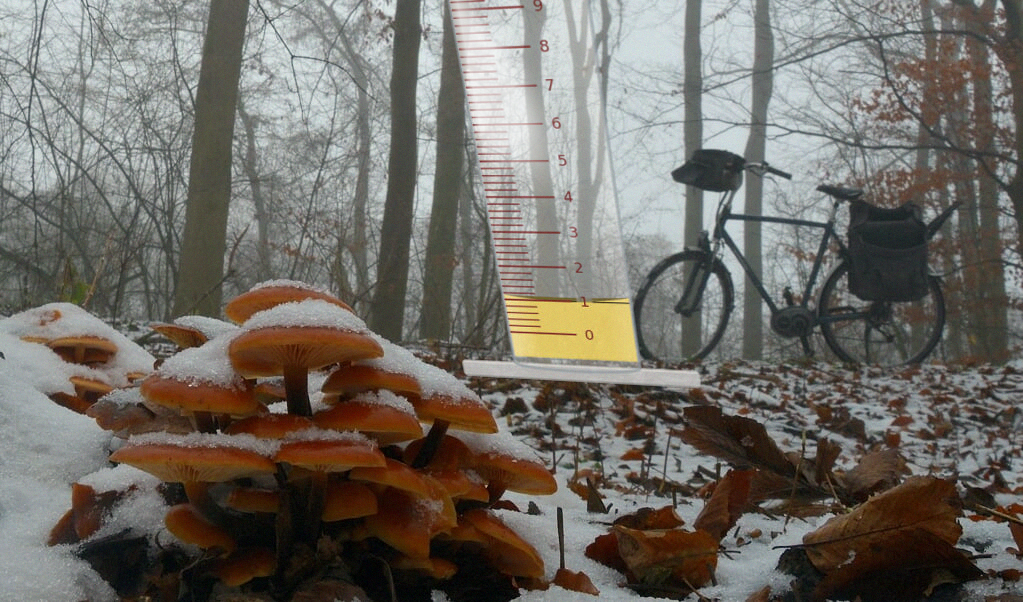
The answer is 1 mL
